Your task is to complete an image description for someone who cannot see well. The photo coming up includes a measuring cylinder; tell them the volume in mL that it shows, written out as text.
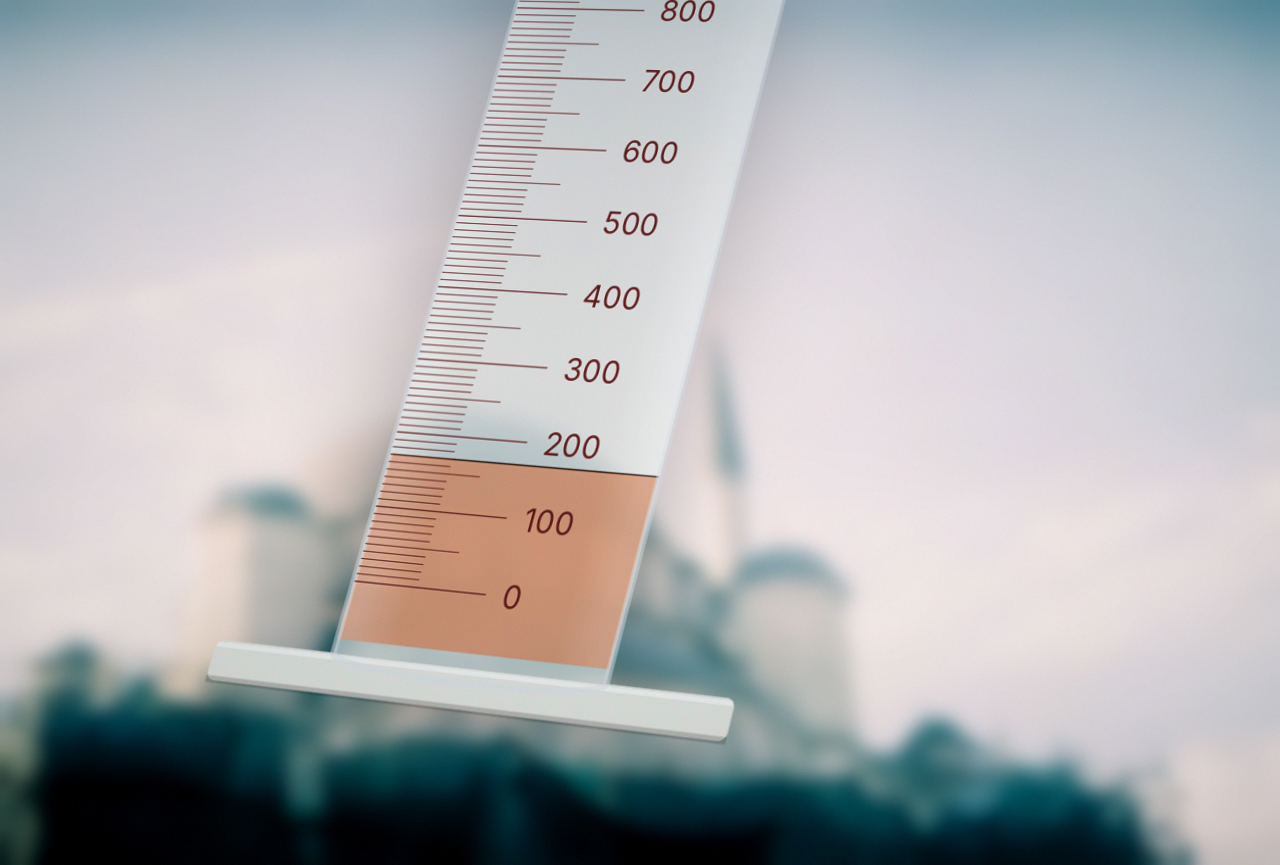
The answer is 170 mL
